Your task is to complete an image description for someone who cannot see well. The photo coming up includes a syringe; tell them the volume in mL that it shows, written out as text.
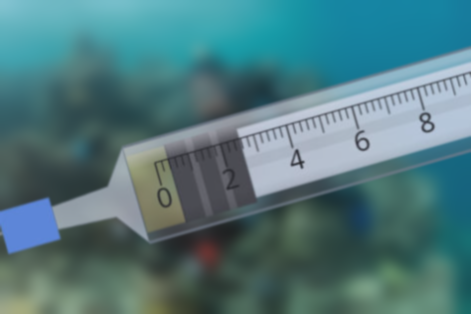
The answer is 0.4 mL
